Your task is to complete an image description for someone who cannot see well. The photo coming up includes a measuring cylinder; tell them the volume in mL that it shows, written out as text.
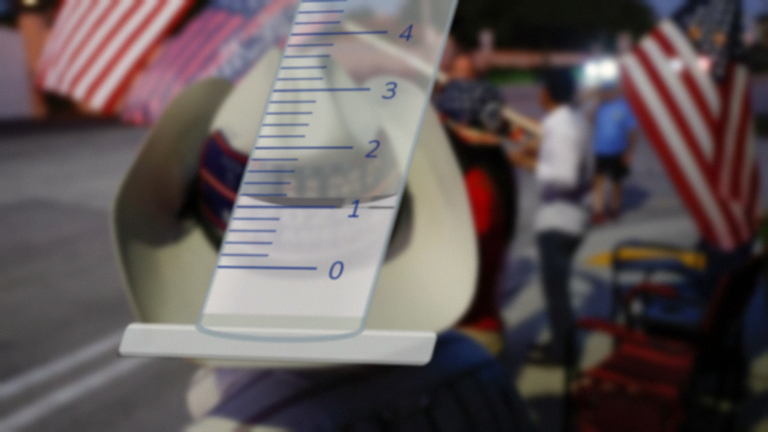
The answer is 1 mL
